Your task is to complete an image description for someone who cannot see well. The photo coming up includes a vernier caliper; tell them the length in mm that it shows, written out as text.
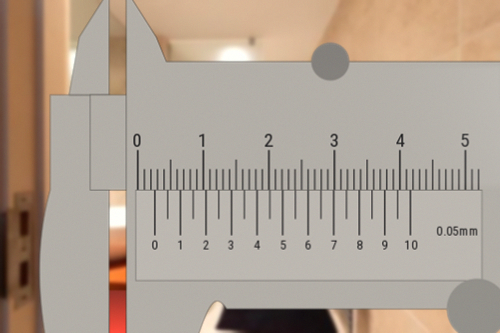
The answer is 2.6 mm
